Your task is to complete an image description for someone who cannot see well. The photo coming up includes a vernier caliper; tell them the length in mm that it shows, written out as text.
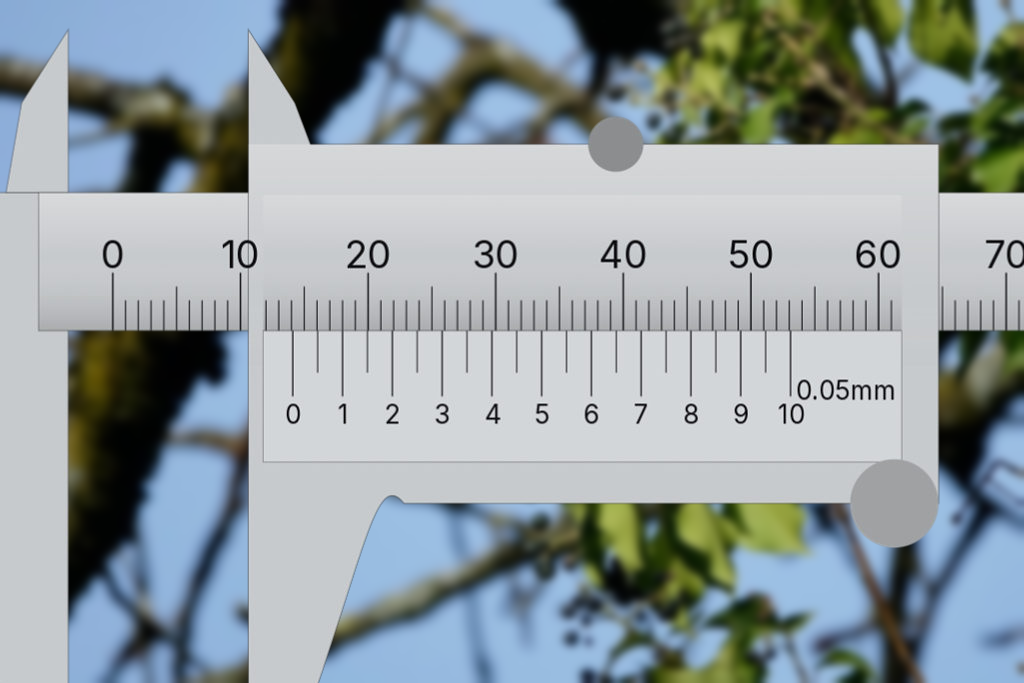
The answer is 14.1 mm
